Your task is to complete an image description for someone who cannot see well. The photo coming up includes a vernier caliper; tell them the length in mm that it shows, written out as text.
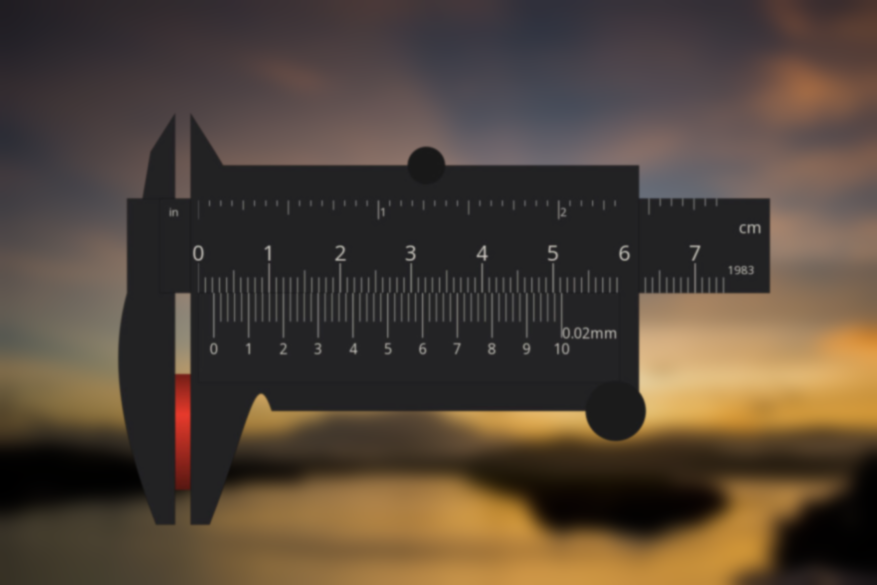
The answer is 2.2 mm
